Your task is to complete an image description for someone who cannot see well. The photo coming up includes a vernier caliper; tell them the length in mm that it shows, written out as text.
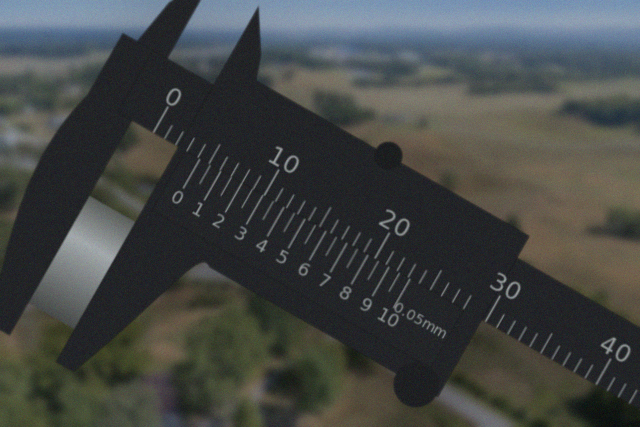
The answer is 4.2 mm
